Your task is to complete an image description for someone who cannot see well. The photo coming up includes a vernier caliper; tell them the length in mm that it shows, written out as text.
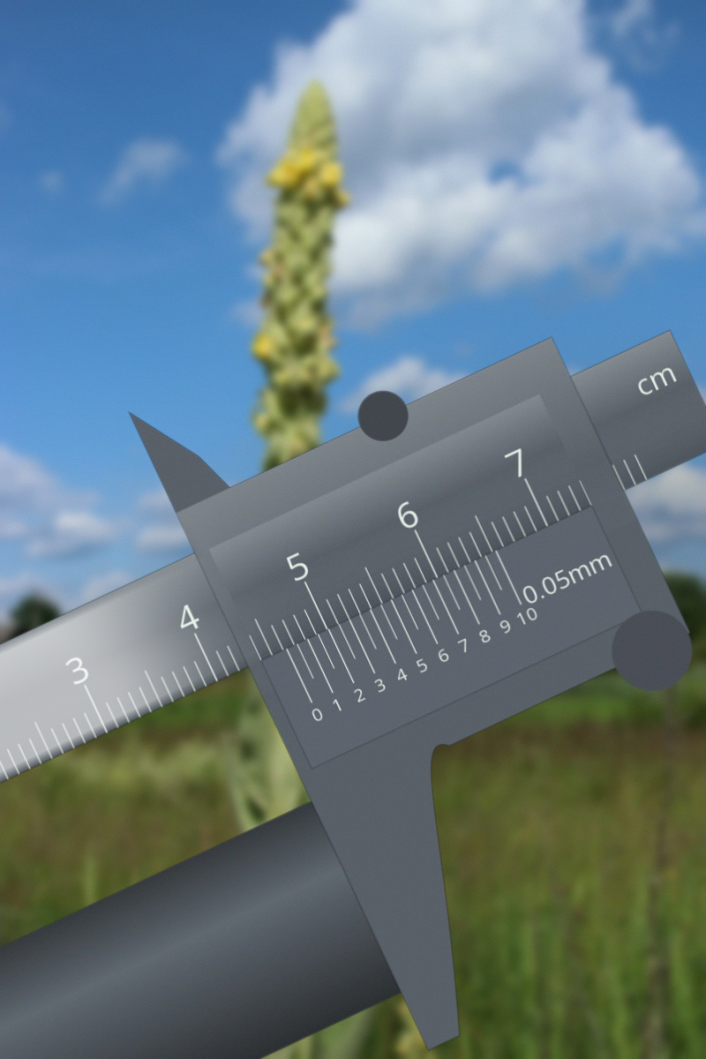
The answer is 46.3 mm
